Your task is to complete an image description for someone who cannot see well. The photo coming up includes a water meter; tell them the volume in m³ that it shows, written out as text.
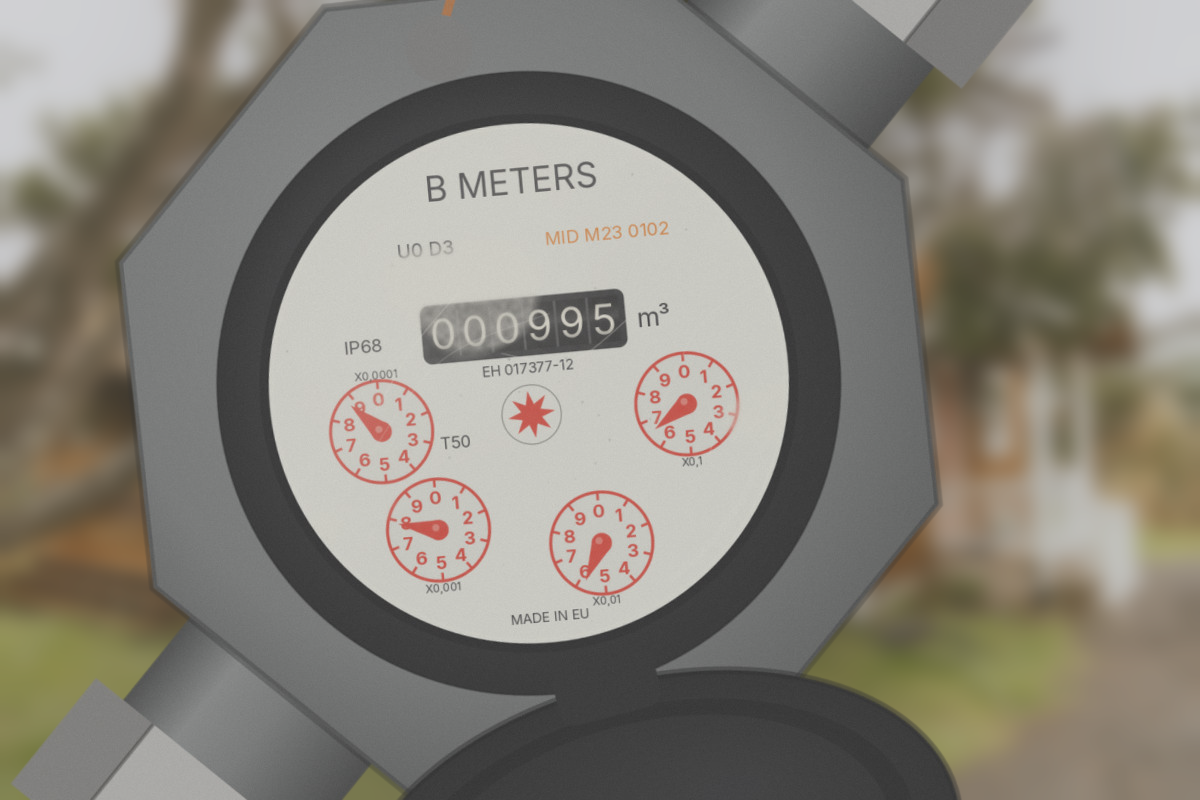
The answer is 995.6578 m³
